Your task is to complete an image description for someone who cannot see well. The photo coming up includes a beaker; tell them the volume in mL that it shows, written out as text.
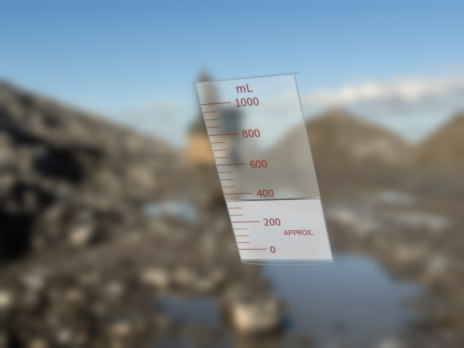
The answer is 350 mL
